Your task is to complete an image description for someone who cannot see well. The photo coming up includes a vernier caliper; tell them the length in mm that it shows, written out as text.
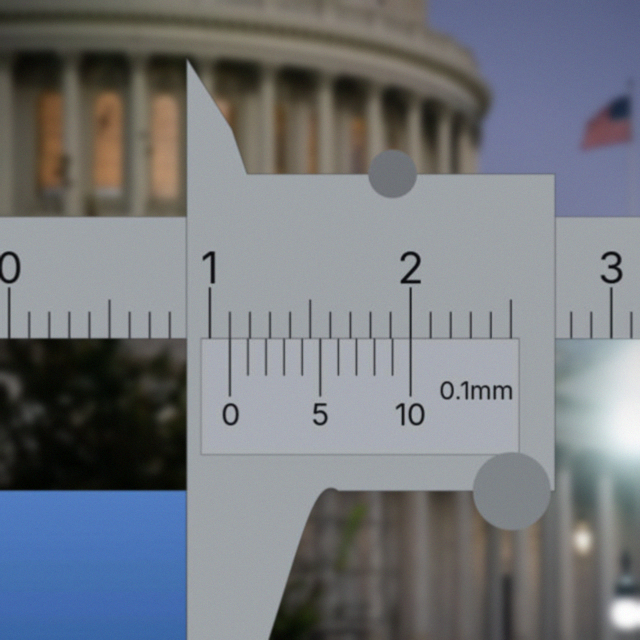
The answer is 11.0 mm
